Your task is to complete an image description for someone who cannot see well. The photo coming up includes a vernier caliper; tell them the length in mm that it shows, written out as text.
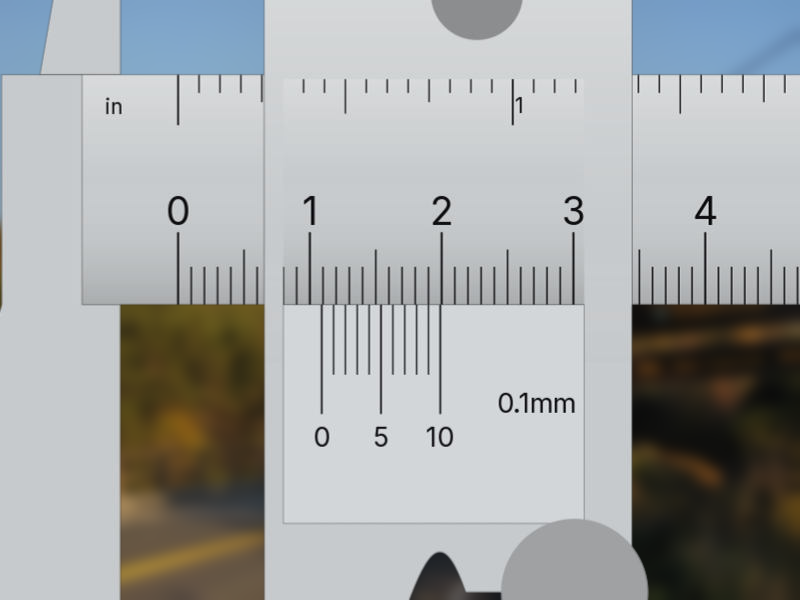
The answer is 10.9 mm
